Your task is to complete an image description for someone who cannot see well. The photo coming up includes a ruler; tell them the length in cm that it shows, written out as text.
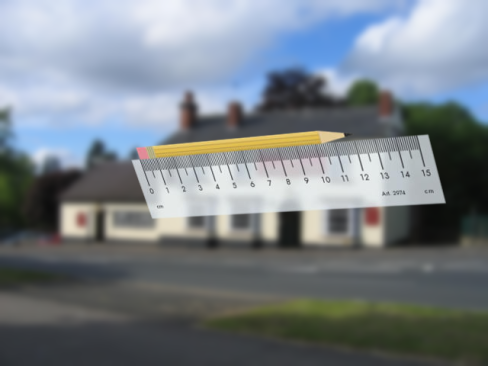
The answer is 12 cm
